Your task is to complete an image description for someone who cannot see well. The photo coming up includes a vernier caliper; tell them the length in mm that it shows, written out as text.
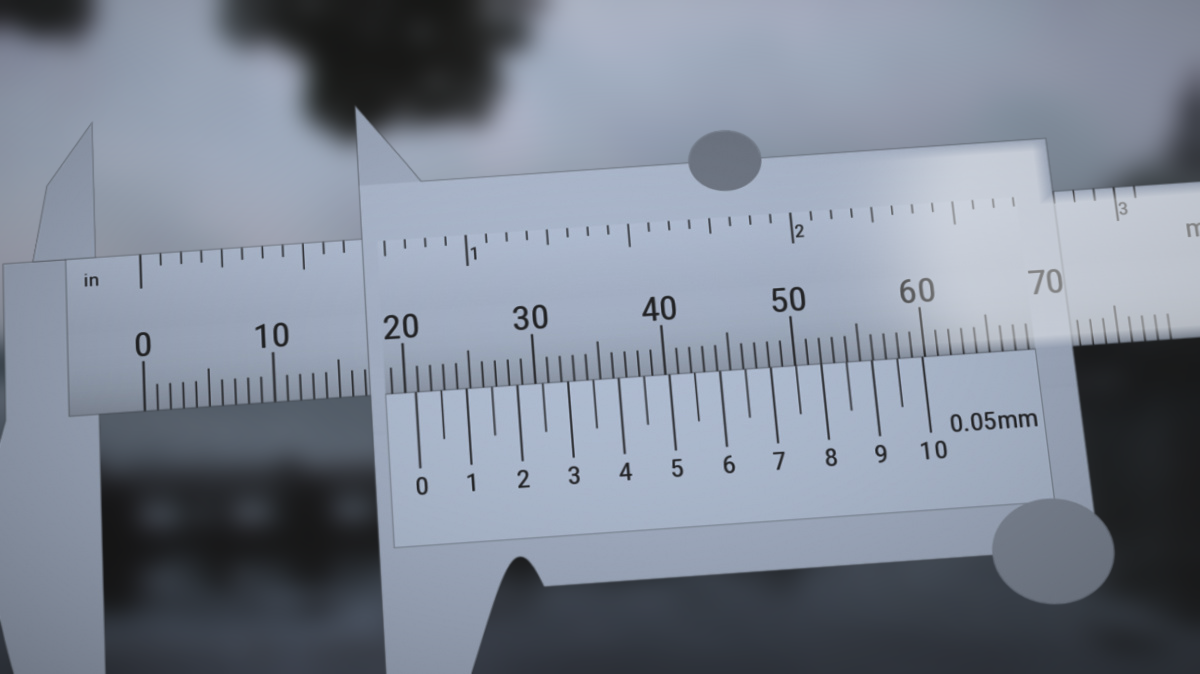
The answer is 20.8 mm
